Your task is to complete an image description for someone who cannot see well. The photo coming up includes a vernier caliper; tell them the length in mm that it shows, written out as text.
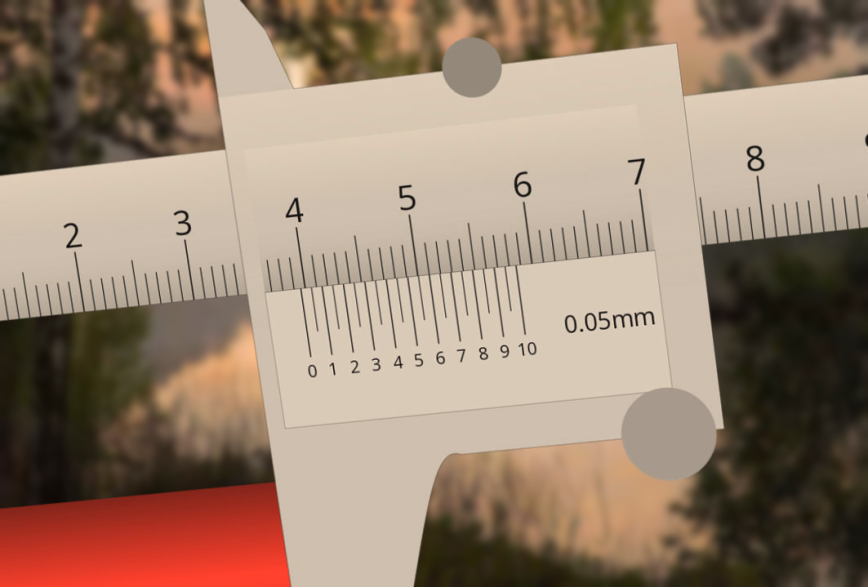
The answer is 39.6 mm
